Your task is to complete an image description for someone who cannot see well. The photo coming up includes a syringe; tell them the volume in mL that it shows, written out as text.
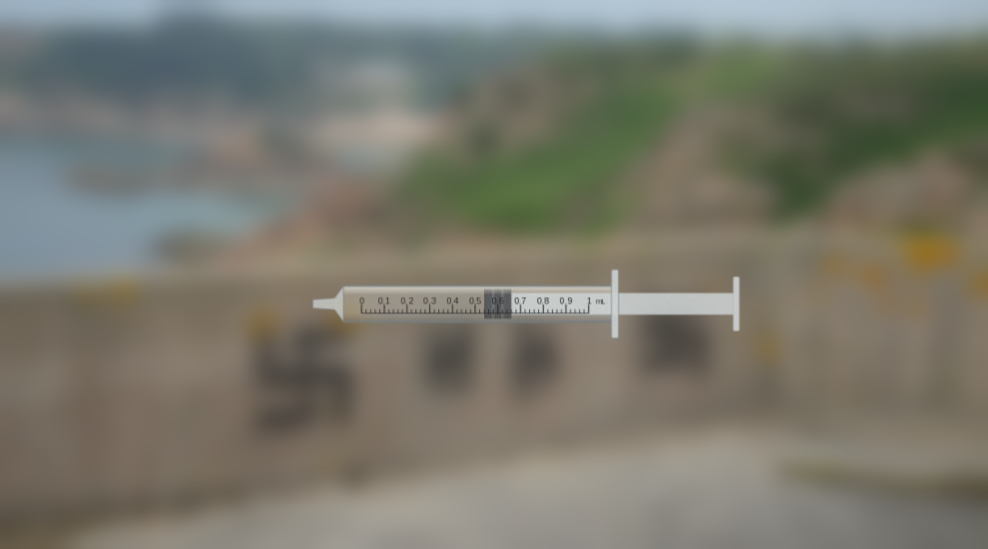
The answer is 0.54 mL
